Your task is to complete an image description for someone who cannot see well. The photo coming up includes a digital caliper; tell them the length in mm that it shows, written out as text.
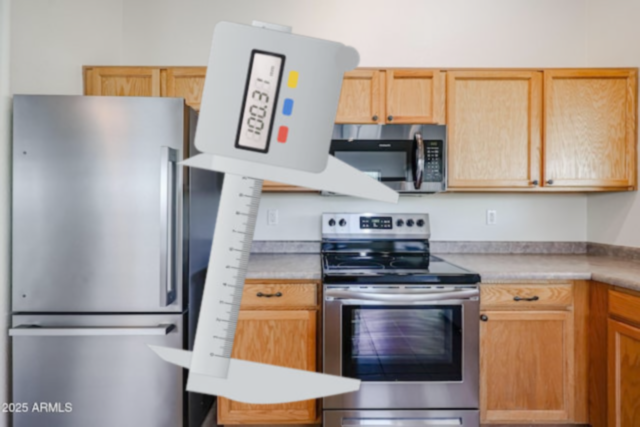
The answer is 100.31 mm
